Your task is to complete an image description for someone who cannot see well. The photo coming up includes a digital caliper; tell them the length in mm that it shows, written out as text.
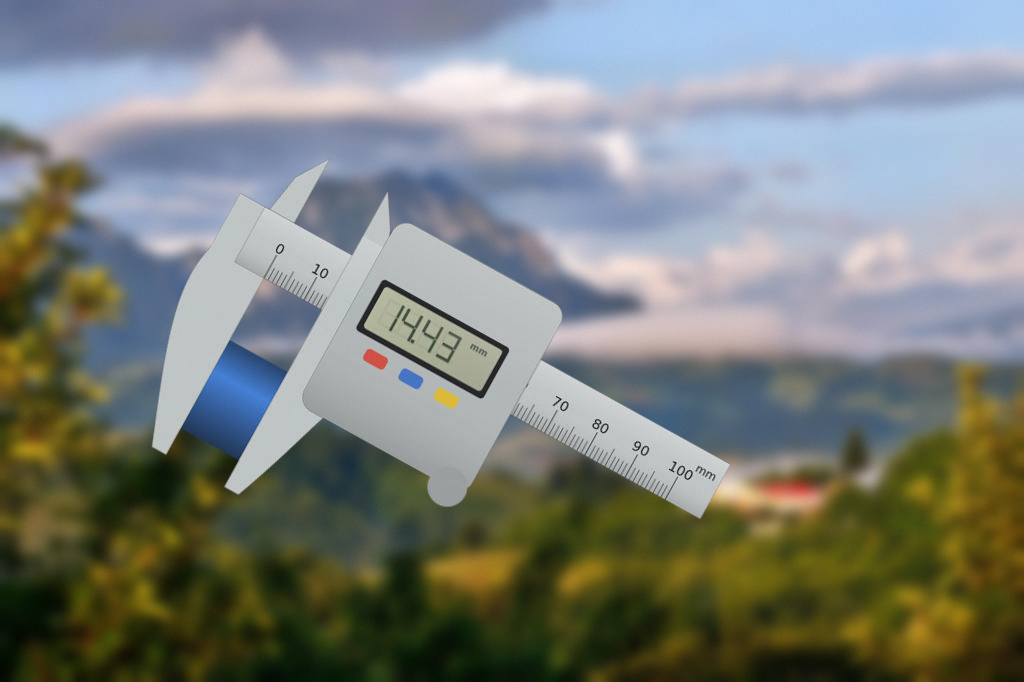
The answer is 14.43 mm
